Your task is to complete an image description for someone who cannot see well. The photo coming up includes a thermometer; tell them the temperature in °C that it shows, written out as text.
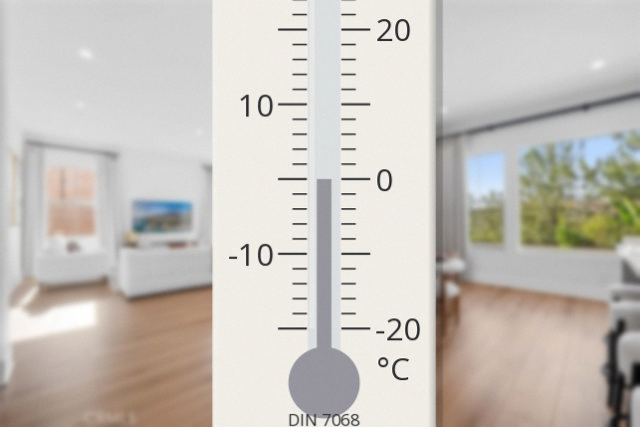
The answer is 0 °C
